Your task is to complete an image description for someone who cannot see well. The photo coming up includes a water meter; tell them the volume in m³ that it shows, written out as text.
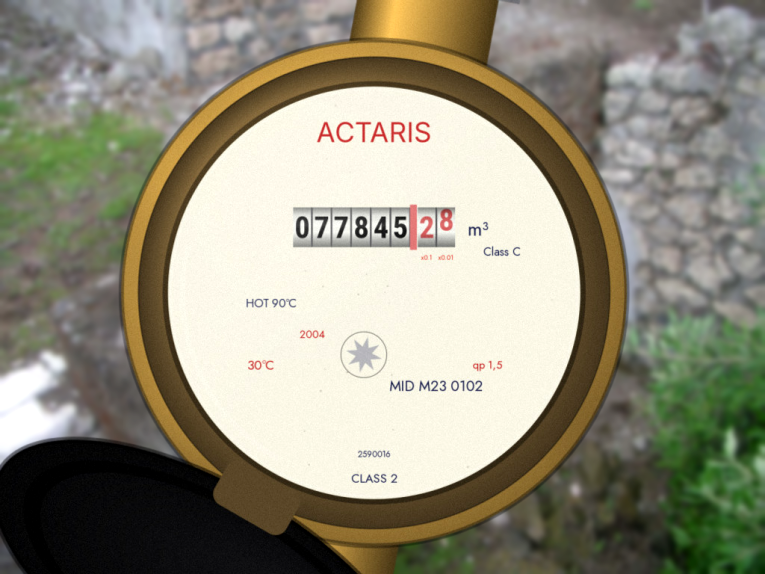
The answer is 77845.28 m³
